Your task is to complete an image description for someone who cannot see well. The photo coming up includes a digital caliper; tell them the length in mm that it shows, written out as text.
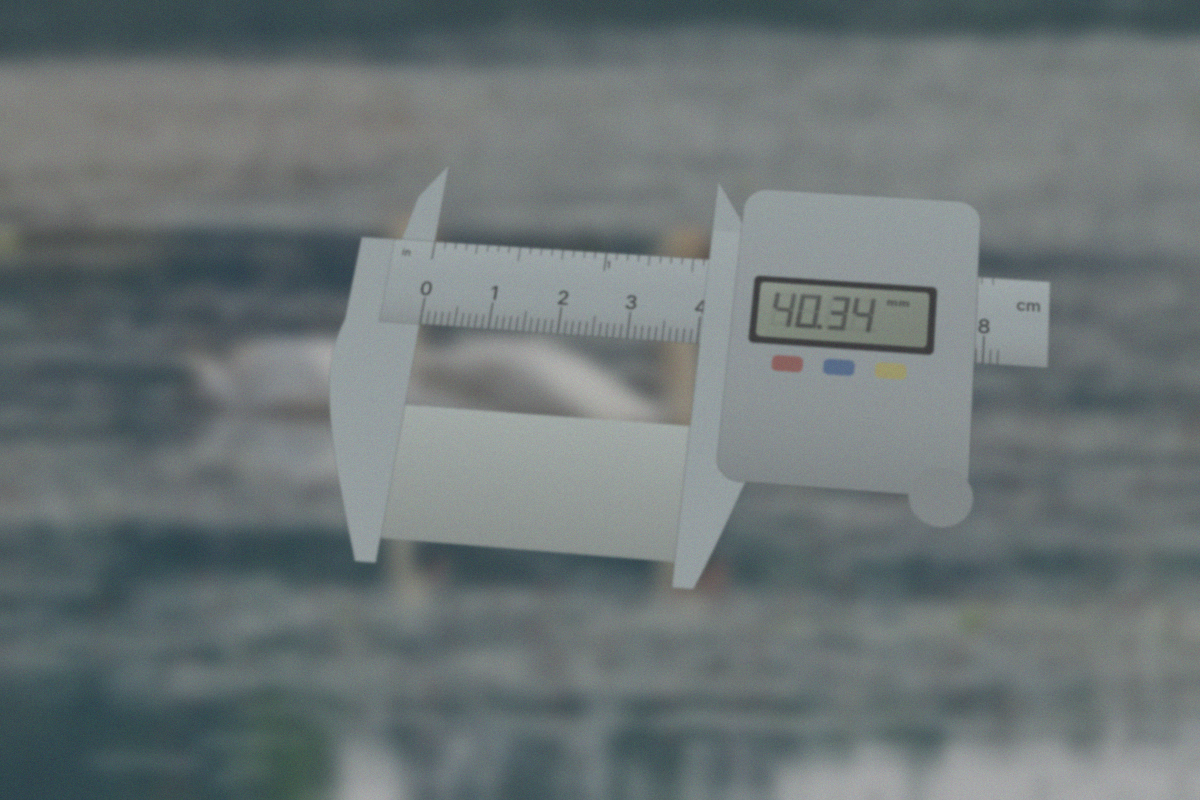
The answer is 40.34 mm
